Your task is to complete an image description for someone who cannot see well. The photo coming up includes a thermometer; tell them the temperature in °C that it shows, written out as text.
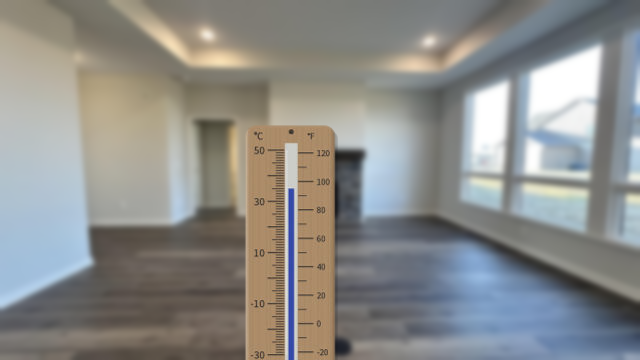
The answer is 35 °C
